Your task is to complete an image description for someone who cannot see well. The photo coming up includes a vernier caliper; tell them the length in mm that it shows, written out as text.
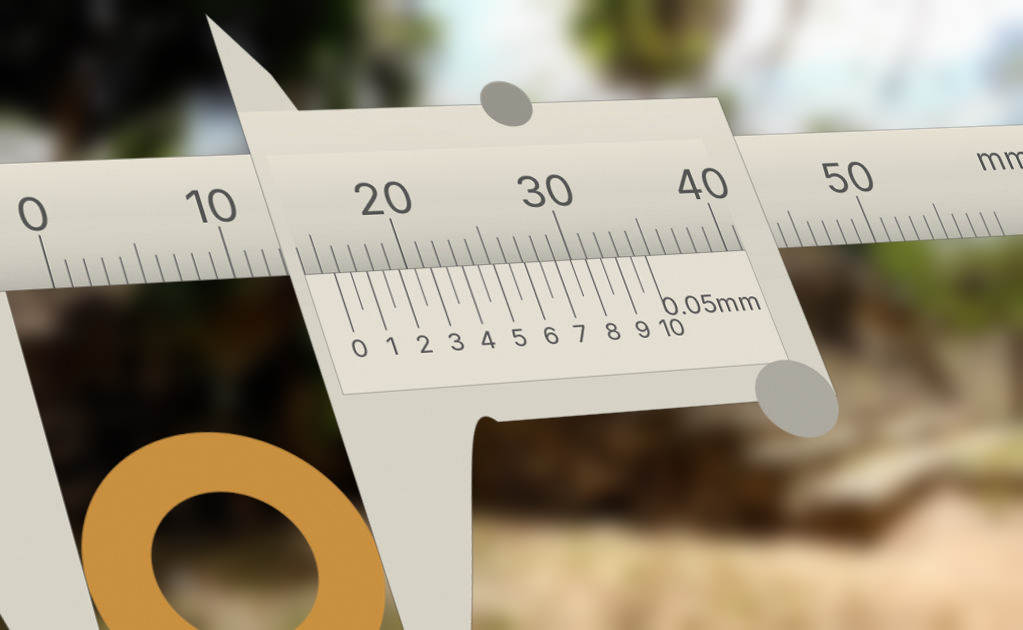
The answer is 15.7 mm
